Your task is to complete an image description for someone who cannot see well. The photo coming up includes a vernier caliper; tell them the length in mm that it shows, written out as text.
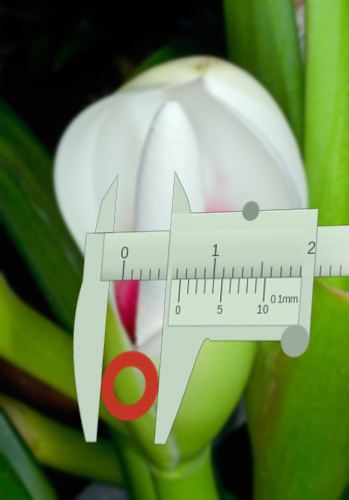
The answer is 6.4 mm
